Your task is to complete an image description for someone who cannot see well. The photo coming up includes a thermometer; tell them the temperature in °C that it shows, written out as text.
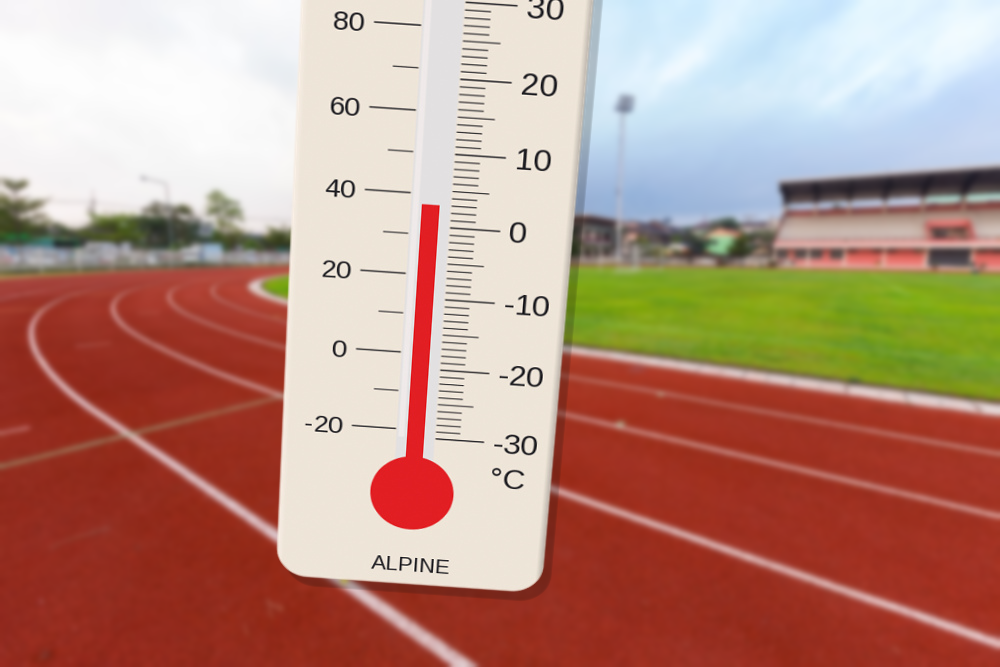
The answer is 3 °C
